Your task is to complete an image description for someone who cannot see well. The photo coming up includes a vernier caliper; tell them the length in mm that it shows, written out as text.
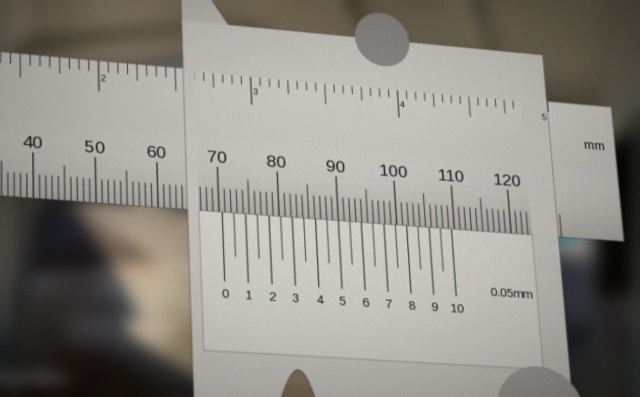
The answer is 70.5 mm
